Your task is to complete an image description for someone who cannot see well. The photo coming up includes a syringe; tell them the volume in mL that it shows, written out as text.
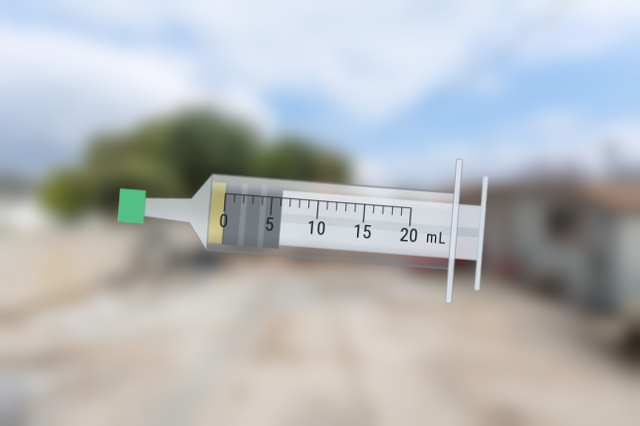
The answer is 0 mL
